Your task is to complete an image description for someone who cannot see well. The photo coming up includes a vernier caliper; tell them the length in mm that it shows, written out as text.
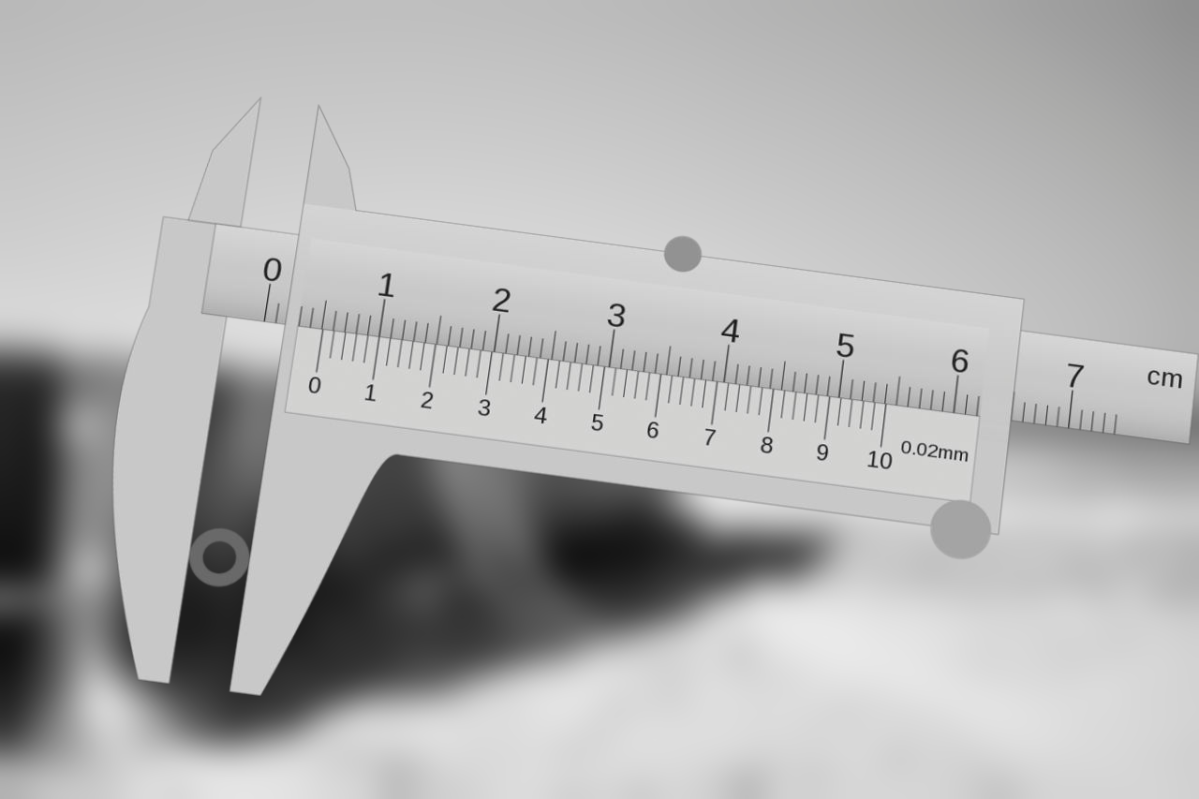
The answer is 5.1 mm
